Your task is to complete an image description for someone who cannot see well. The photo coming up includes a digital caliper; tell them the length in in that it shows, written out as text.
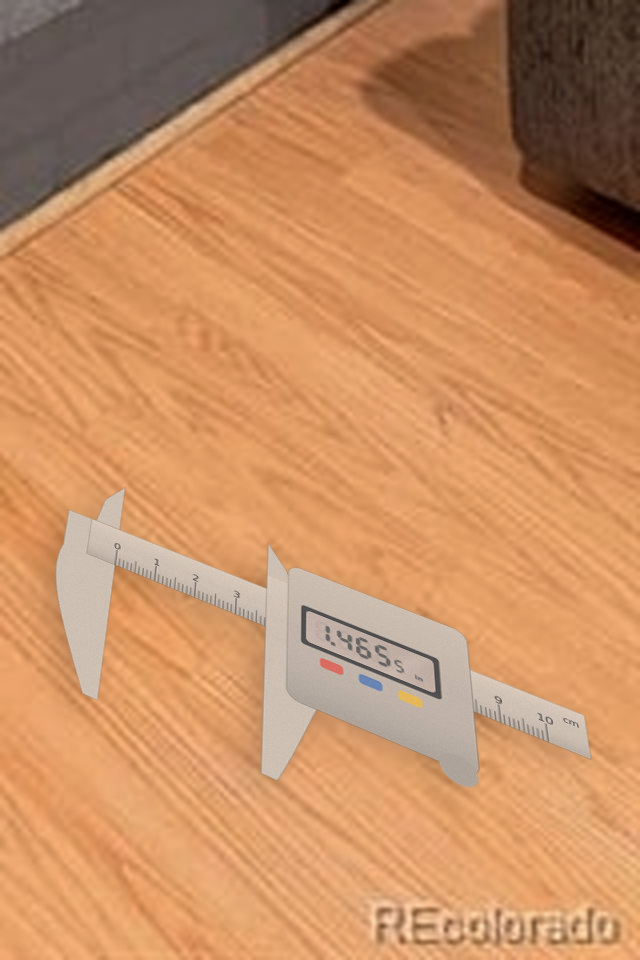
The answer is 1.4655 in
